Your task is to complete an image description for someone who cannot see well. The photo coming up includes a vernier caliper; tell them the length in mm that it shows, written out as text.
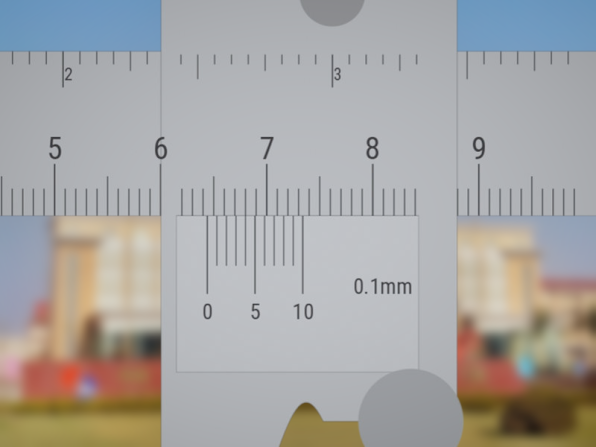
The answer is 64.4 mm
